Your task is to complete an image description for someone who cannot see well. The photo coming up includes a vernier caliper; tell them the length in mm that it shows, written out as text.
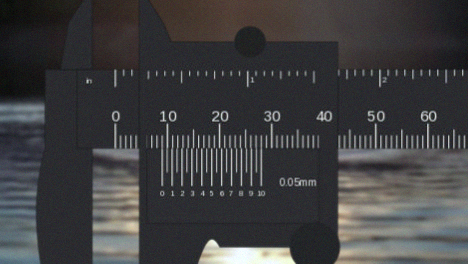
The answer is 9.0 mm
